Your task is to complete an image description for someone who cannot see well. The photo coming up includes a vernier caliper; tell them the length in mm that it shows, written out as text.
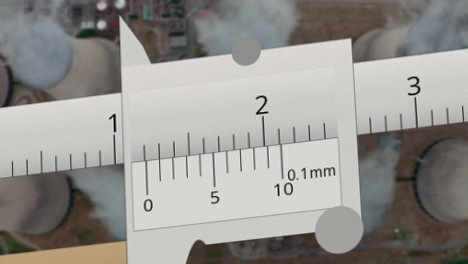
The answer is 12.1 mm
